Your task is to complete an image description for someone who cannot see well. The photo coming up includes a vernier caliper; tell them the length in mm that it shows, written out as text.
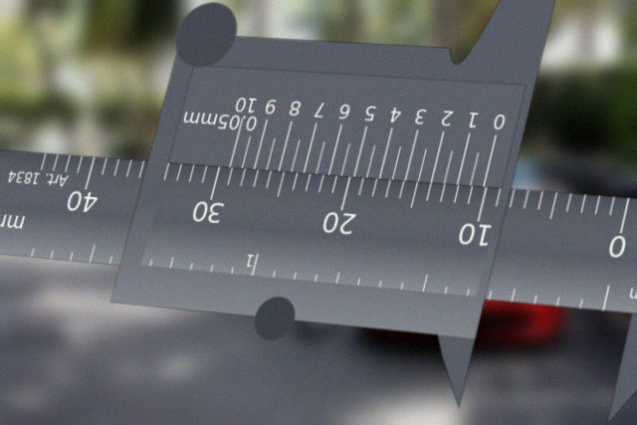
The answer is 10.2 mm
